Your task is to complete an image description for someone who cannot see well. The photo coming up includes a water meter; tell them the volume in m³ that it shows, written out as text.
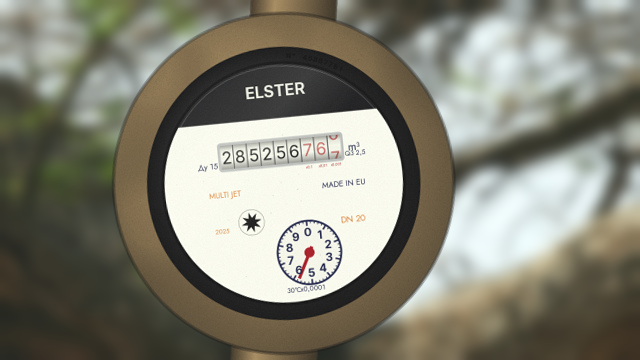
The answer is 285256.7665 m³
